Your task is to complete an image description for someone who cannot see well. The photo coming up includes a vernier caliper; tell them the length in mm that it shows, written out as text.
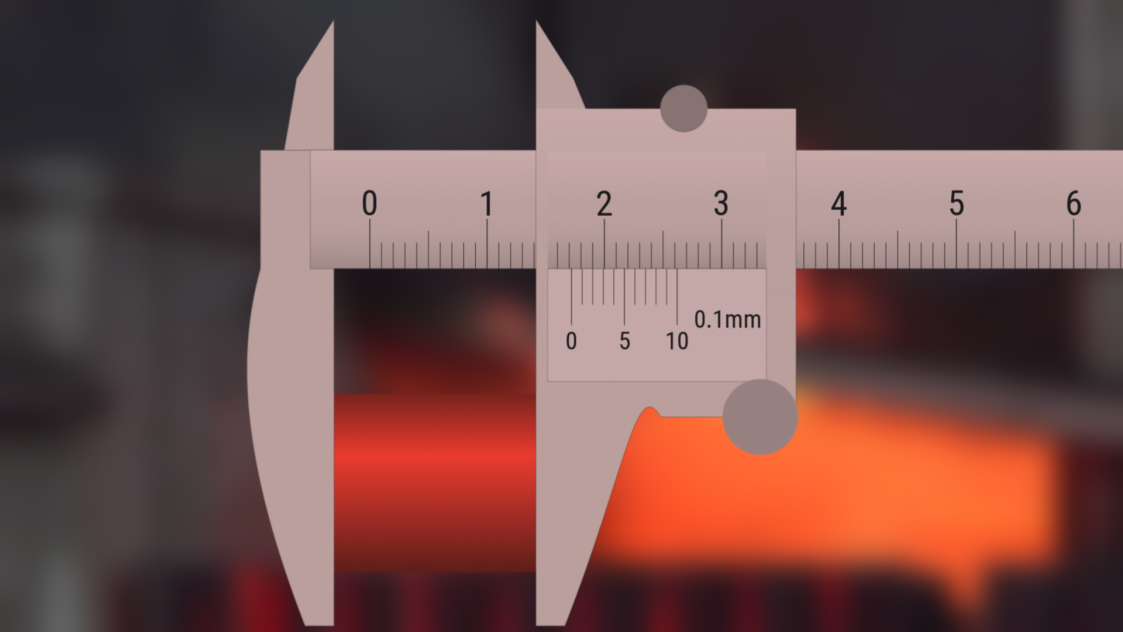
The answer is 17.2 mm
